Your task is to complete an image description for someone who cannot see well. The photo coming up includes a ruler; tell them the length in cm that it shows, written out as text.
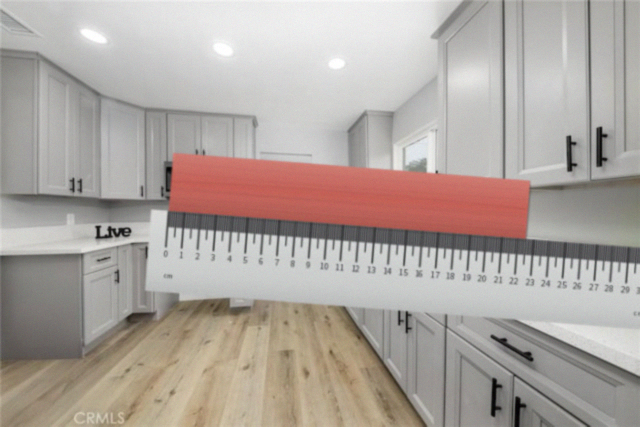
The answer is 22.5 cm
